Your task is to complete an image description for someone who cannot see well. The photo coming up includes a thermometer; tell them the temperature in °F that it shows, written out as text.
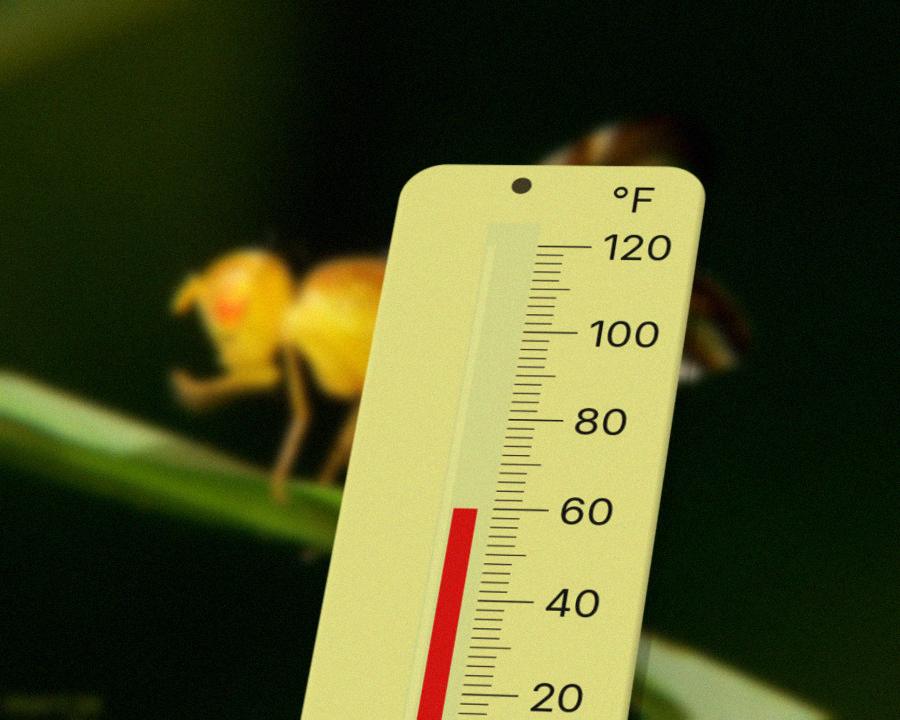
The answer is 60 °F
